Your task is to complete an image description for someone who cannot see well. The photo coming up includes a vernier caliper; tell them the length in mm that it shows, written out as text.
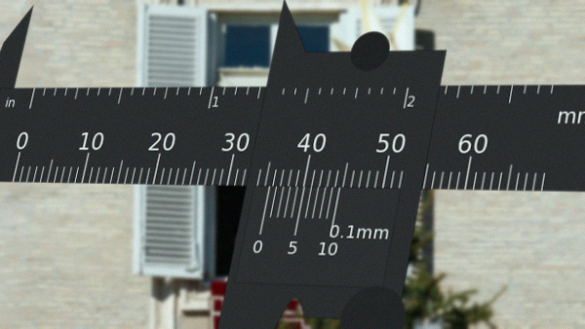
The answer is 35.6 mm
